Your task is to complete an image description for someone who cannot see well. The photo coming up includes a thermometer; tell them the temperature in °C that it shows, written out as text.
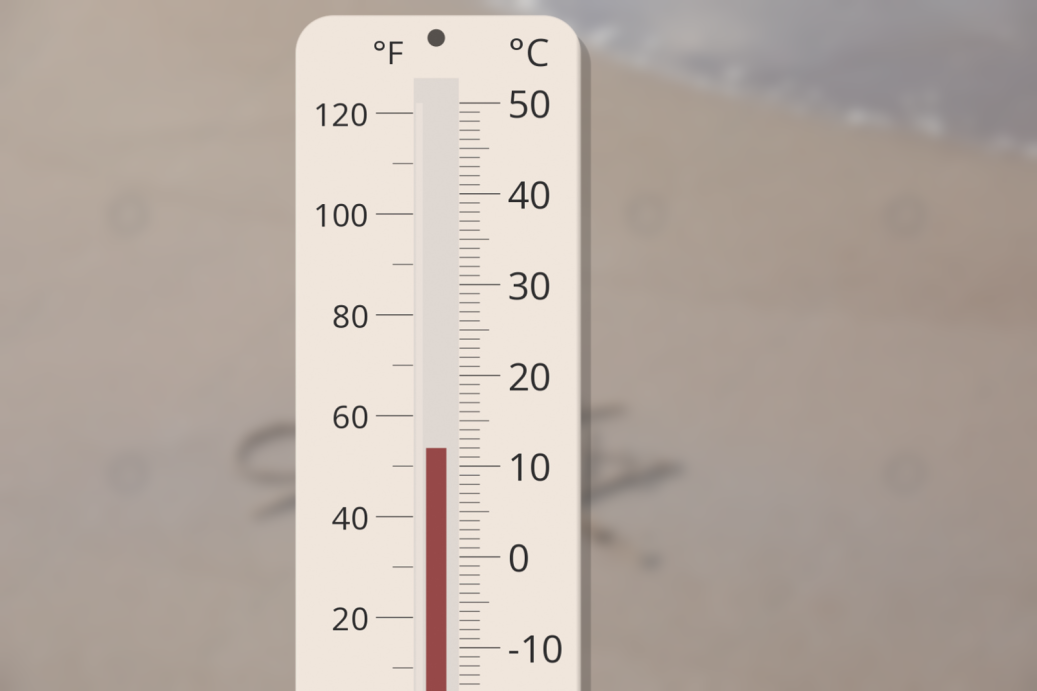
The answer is 12 °C
